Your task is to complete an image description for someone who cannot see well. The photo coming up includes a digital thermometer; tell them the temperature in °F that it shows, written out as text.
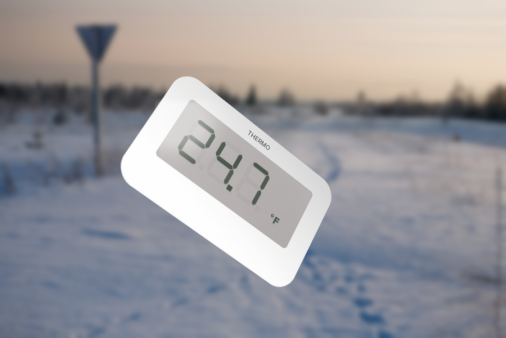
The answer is 24.7 °F
